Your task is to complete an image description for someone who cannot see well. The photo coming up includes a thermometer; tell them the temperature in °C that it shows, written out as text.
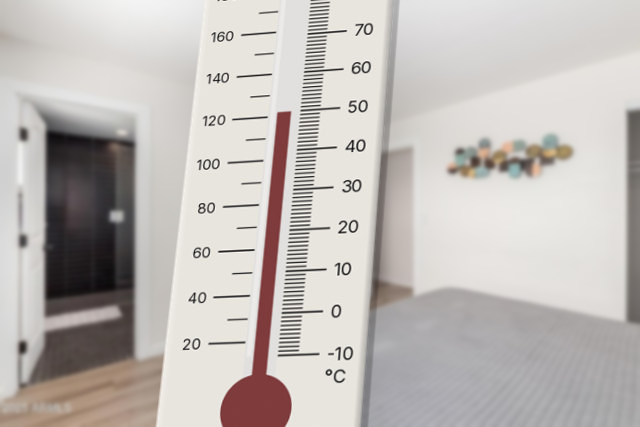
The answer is 50 °C
